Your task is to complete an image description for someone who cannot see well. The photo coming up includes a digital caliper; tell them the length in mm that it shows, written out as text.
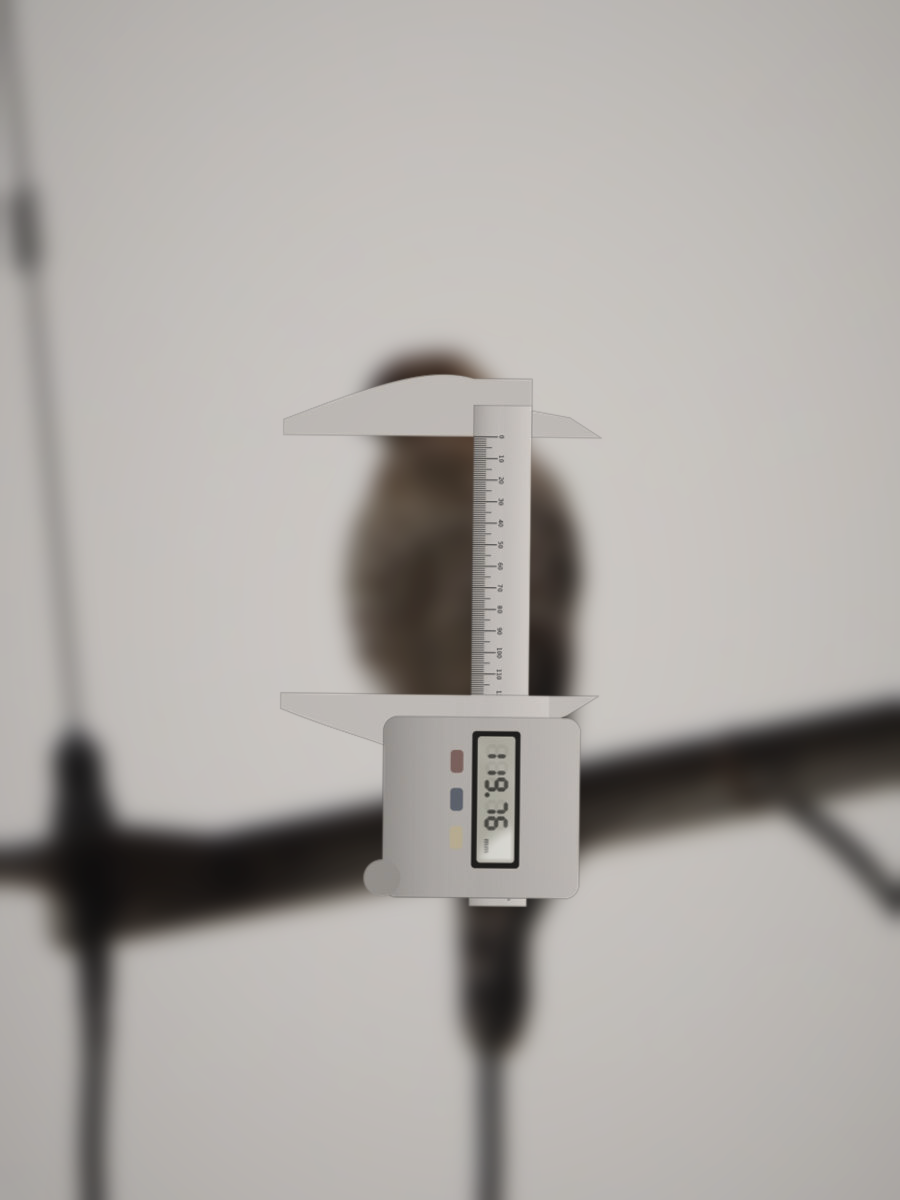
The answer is 119.76 mm
